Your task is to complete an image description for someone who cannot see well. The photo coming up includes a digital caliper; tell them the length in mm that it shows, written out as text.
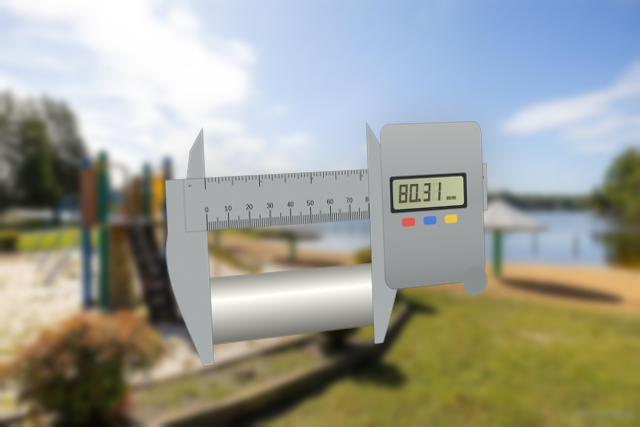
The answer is 80.31 mm
